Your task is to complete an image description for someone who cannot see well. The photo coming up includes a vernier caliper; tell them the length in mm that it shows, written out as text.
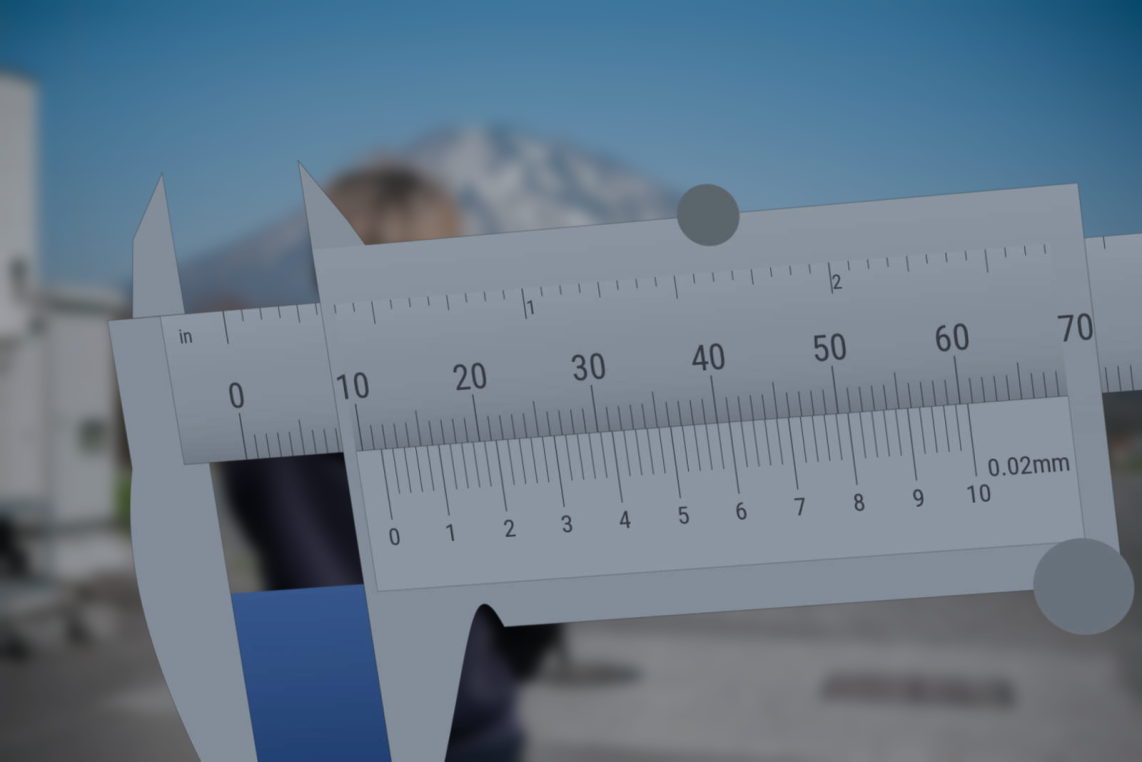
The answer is 11.6 mm
